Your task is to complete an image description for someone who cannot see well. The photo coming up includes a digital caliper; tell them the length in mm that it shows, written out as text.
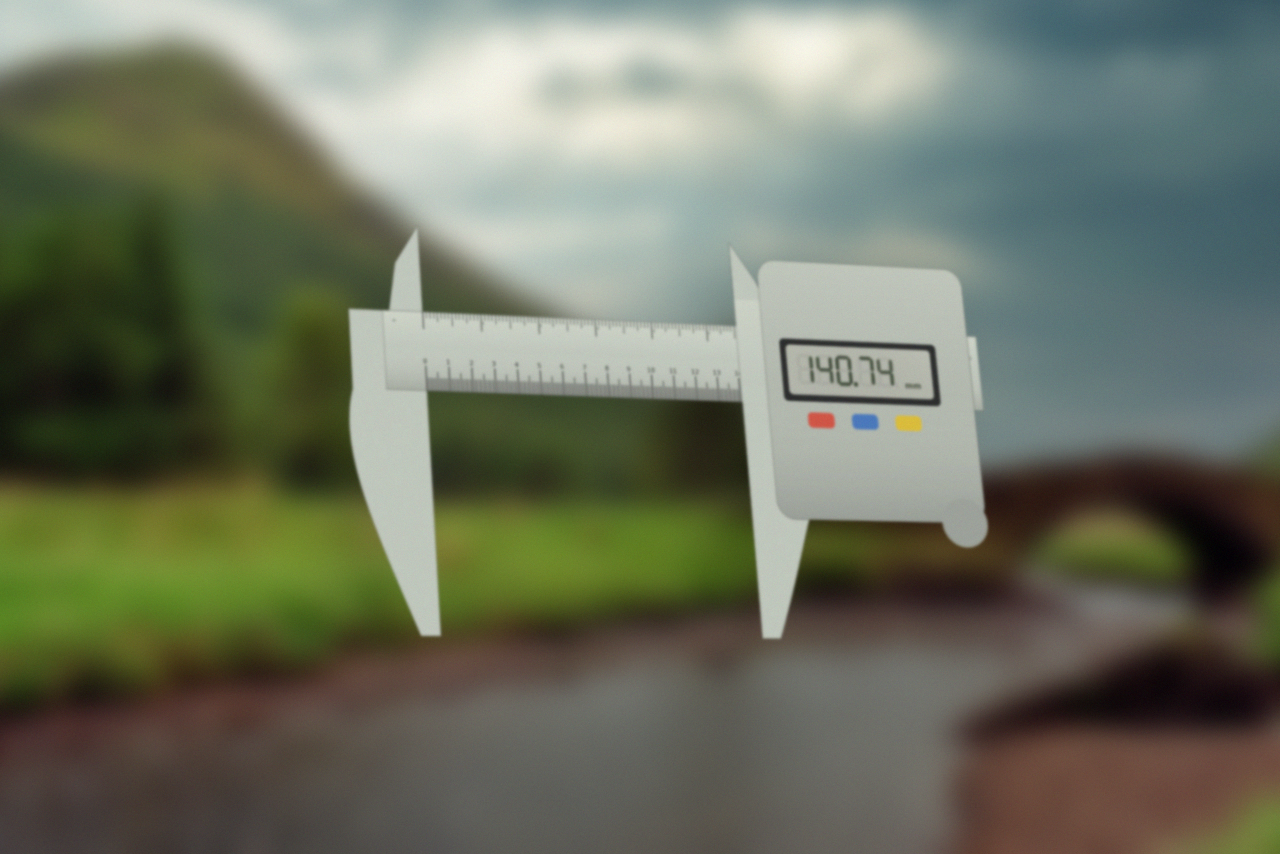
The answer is 140.74 mm
